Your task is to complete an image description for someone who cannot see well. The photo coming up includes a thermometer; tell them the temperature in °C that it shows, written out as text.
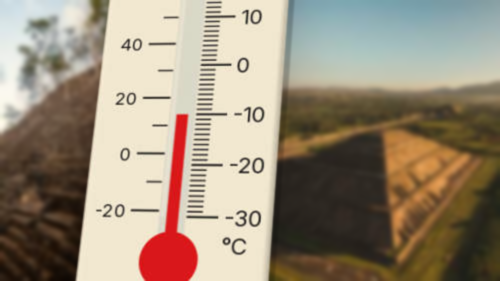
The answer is -10 °C
